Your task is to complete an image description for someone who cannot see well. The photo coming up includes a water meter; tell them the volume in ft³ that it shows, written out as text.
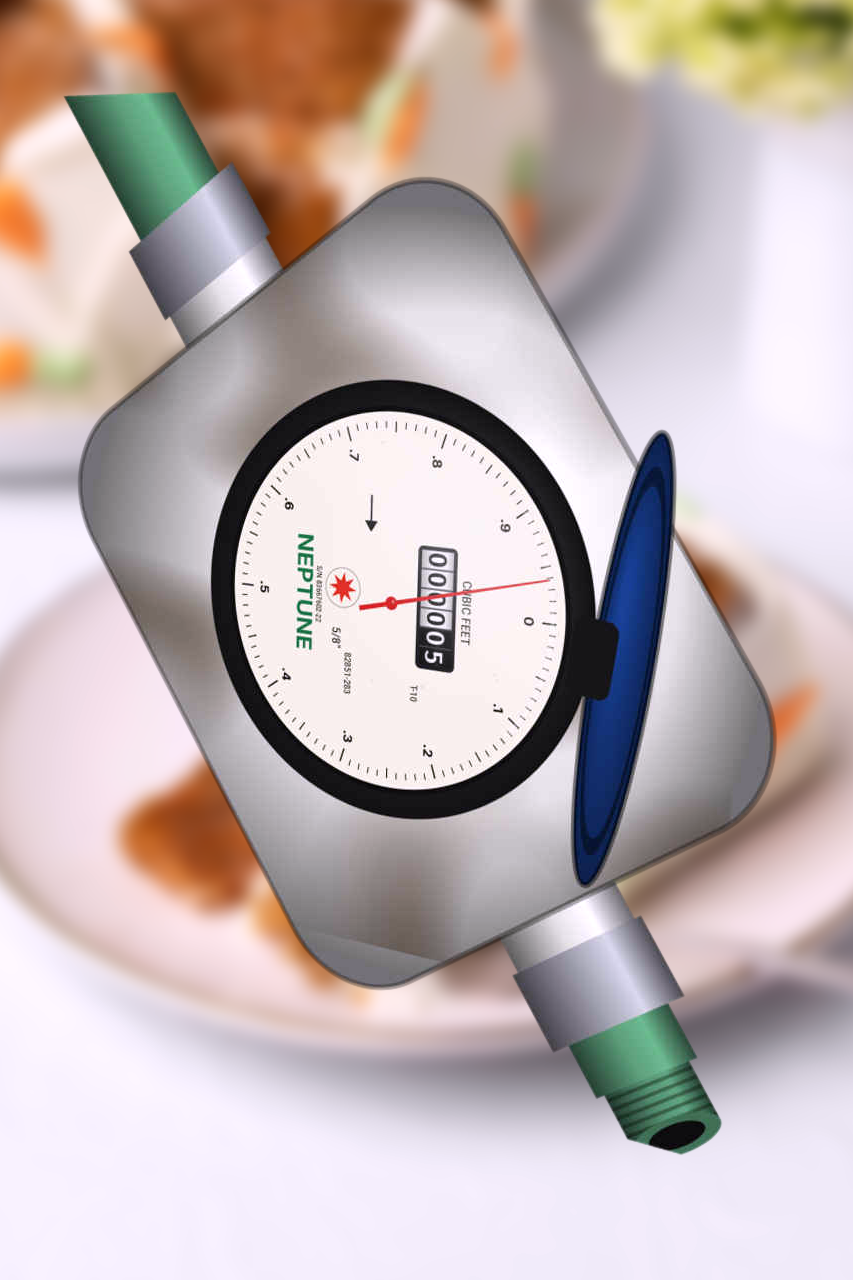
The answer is 4.96 ft³
